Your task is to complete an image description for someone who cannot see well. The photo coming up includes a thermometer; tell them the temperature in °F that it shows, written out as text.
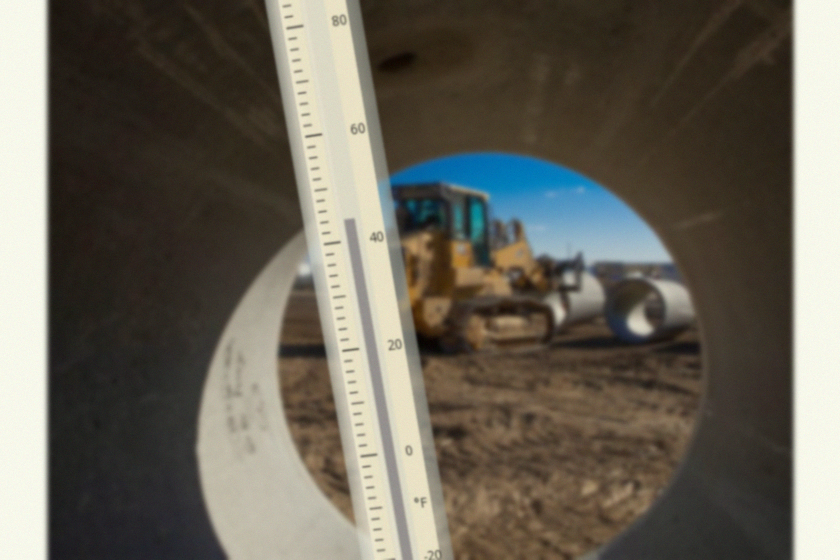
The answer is 44 °F
